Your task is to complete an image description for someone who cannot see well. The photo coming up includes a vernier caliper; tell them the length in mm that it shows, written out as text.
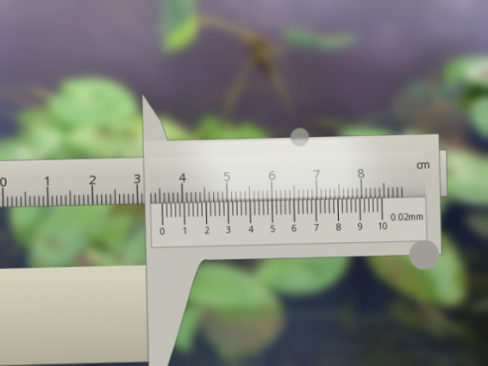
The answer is 35.5 mm
